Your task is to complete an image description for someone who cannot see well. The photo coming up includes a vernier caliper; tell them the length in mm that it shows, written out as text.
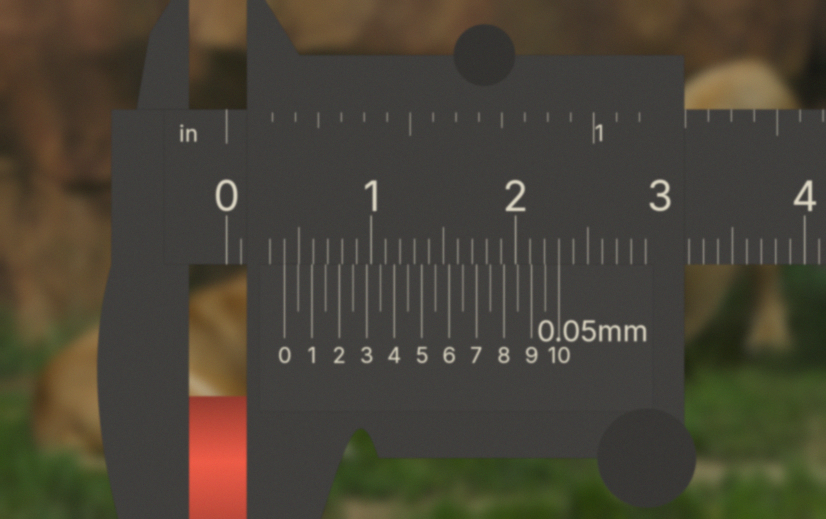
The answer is 4.0 mm
